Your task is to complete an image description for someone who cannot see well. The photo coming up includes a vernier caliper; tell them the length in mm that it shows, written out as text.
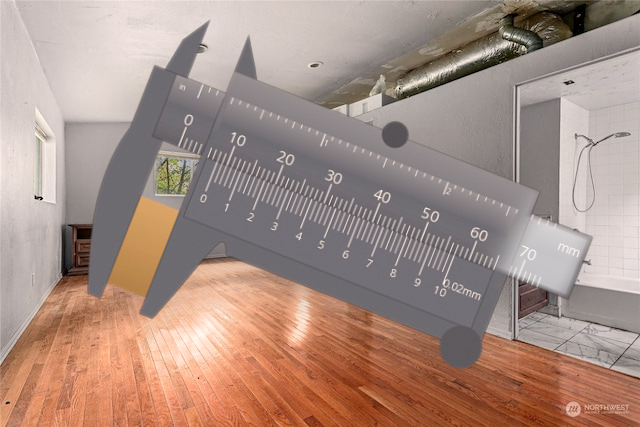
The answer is 8.0 mm
